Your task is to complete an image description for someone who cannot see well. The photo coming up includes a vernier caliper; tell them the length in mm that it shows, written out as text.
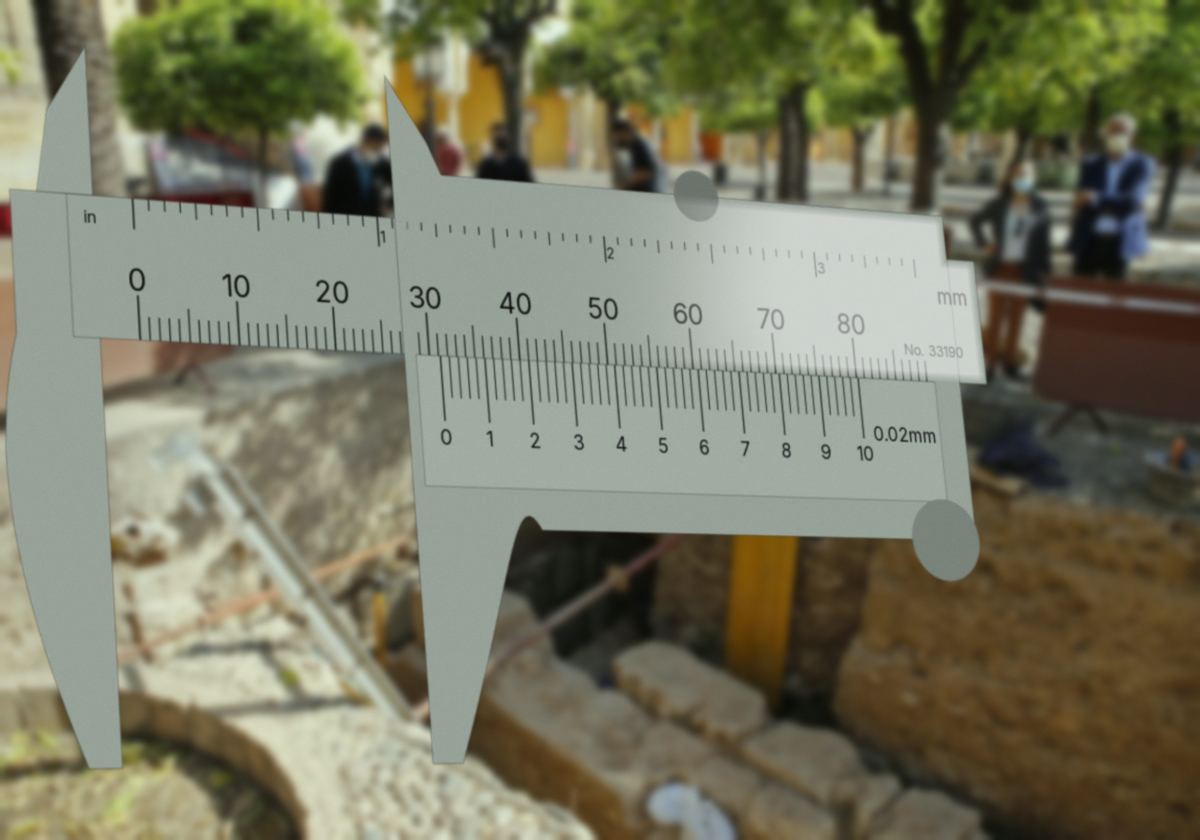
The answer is 31.2 mm
